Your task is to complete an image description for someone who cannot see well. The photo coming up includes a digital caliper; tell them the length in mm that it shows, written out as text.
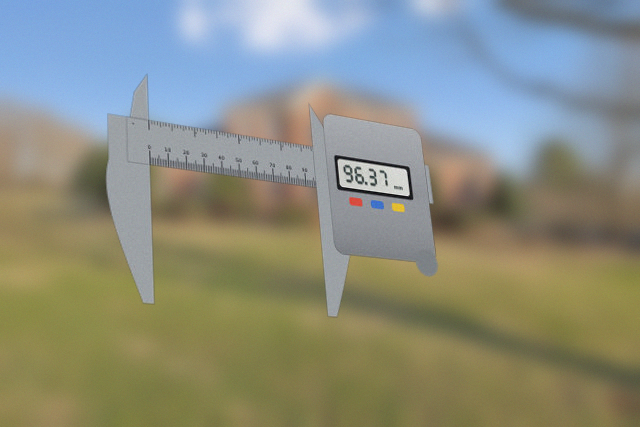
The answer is 96.37 mm
